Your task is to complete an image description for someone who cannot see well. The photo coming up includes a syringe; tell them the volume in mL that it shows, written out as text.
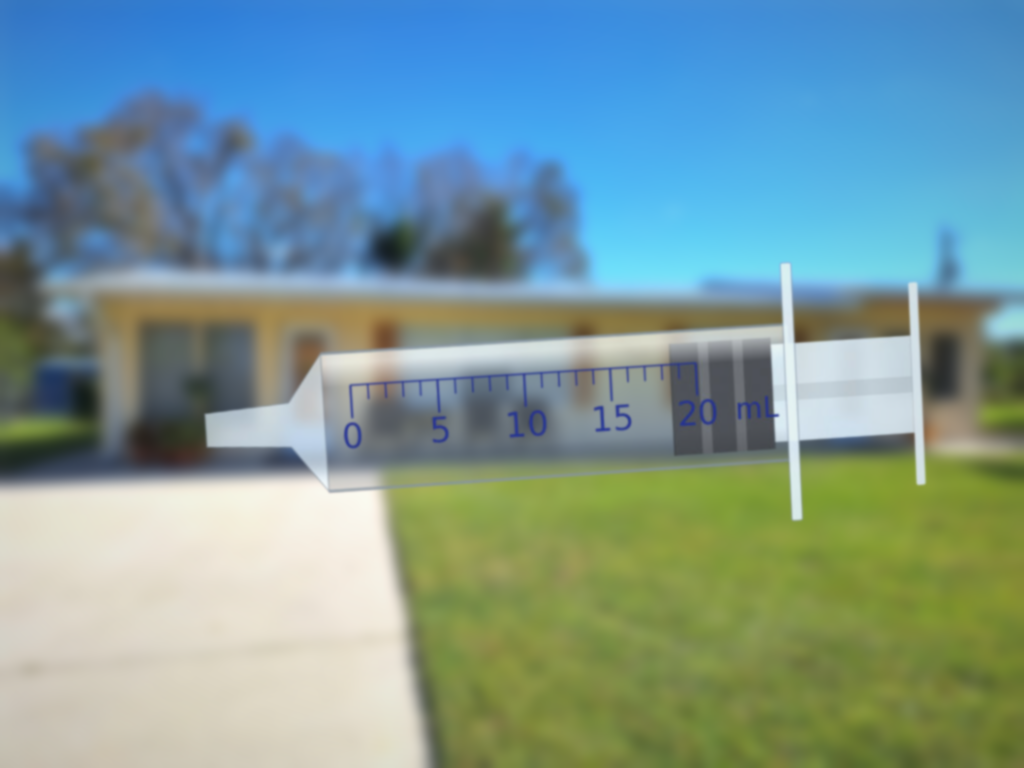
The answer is 18.5 mL
